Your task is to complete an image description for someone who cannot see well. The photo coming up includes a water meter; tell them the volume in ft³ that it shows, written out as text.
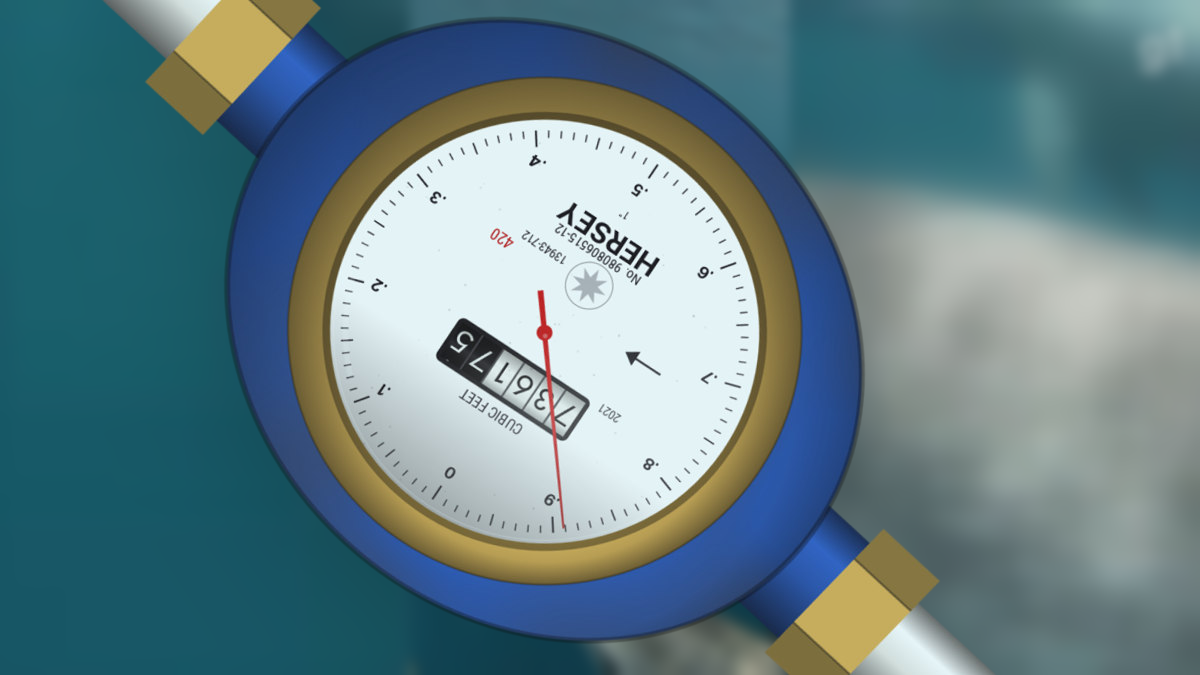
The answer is 736174.89 ft³
